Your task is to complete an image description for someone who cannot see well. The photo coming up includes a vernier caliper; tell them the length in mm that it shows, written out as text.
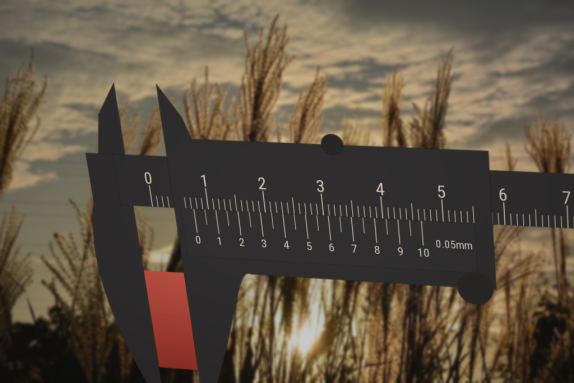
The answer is 7.4 mm
